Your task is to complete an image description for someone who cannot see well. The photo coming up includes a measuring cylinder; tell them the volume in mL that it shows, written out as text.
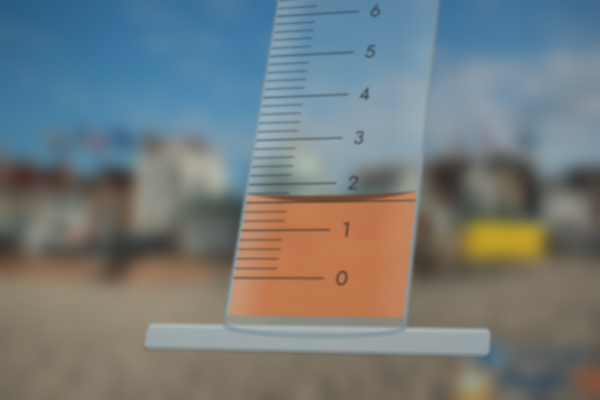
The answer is 1.6 mL
